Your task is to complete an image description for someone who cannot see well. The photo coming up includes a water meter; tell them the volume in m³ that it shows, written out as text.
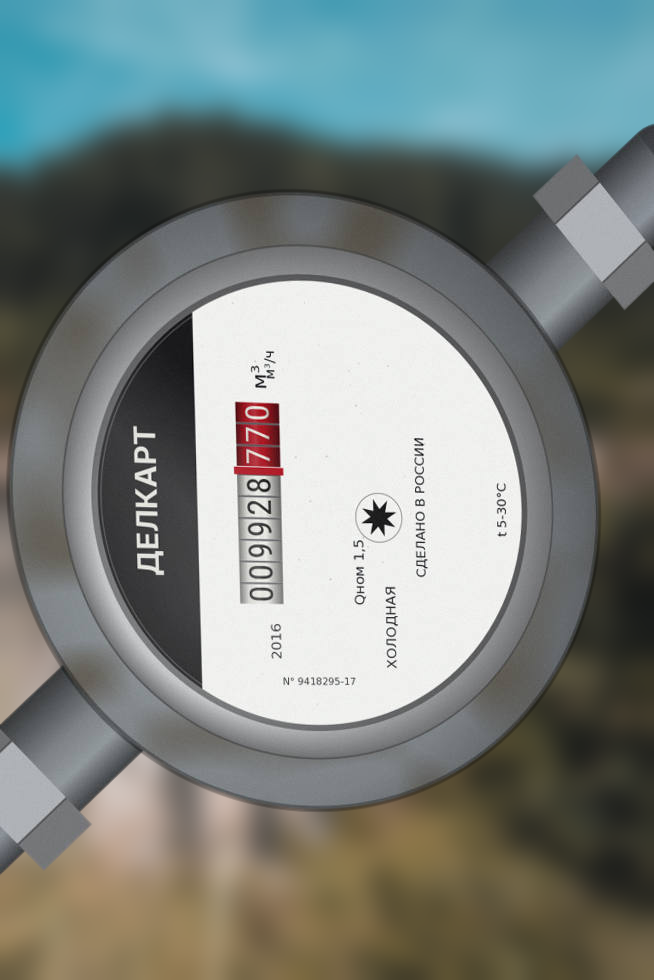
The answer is 9928.770 m³
